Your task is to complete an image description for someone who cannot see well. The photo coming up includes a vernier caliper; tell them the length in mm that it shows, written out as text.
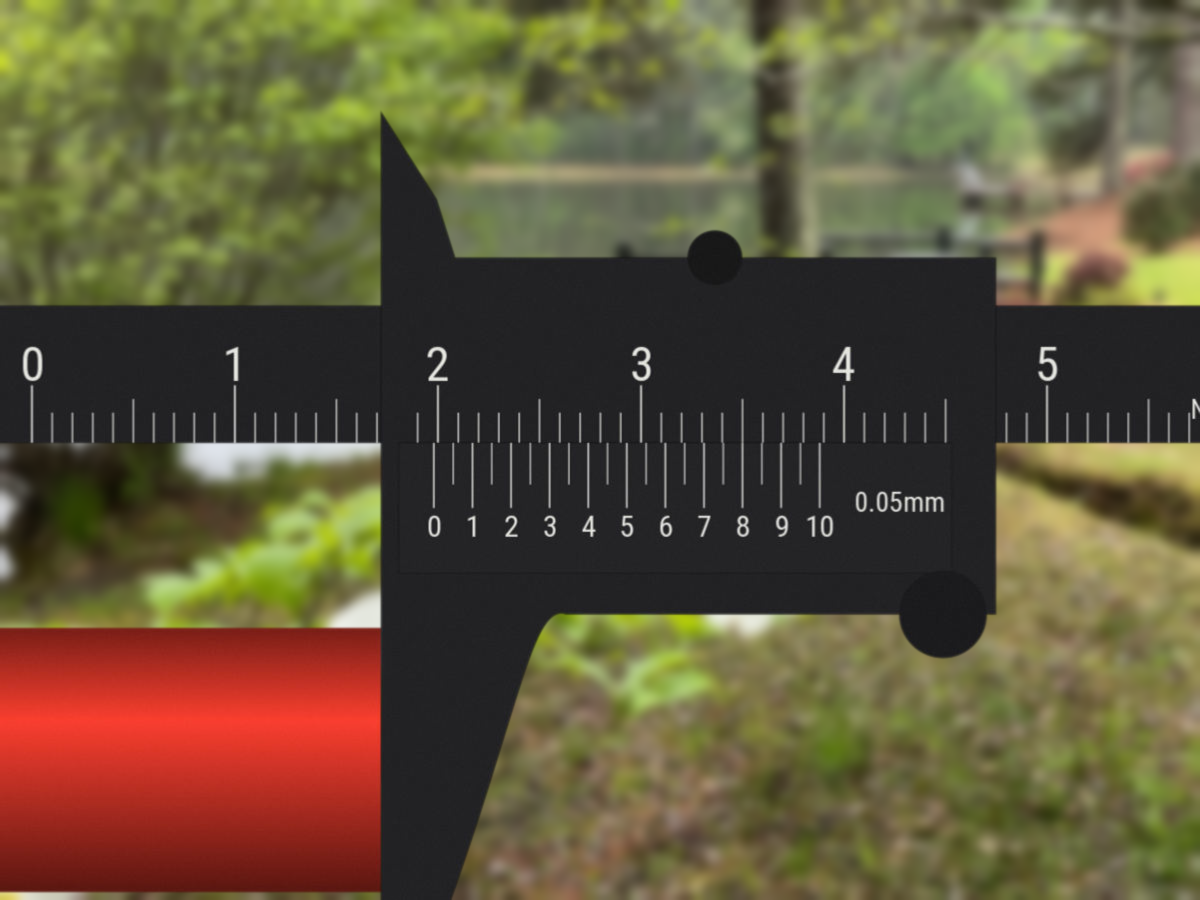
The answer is 19.8 mm
